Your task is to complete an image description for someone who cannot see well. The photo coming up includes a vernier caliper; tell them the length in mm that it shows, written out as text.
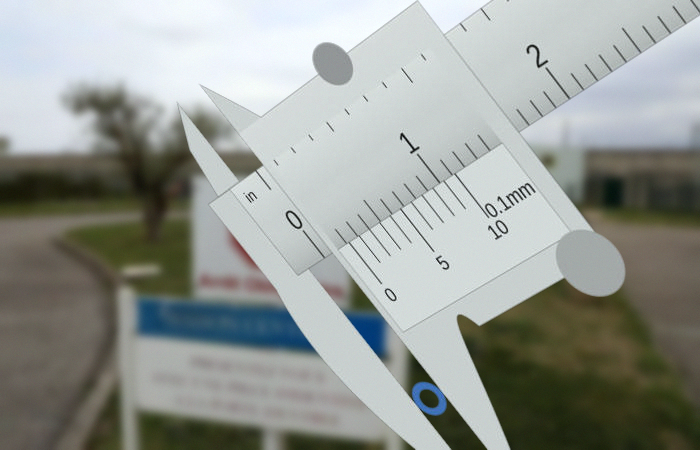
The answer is 2.2 mm
